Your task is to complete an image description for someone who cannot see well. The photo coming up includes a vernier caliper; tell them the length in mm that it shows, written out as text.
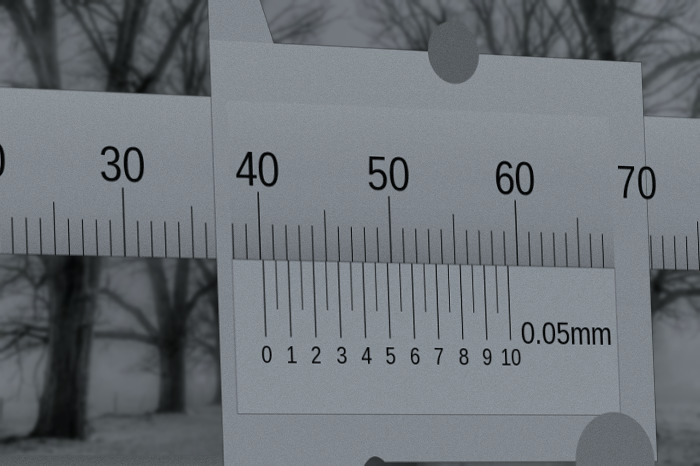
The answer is 40.2 mm
